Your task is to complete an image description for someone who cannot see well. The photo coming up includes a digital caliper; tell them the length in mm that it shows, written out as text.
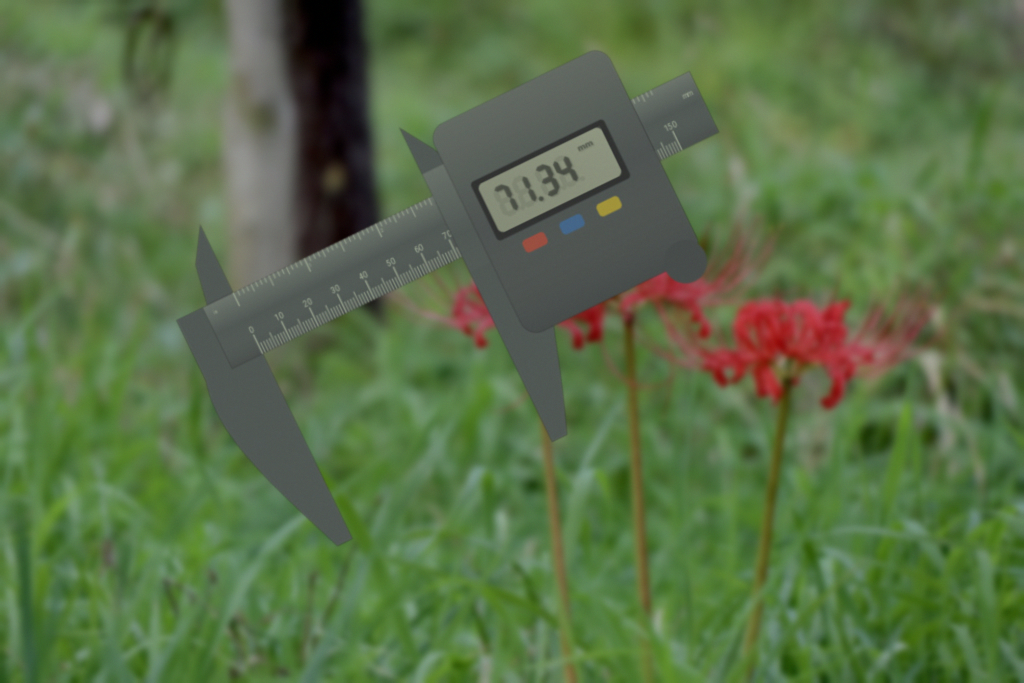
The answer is 71.34 mm
